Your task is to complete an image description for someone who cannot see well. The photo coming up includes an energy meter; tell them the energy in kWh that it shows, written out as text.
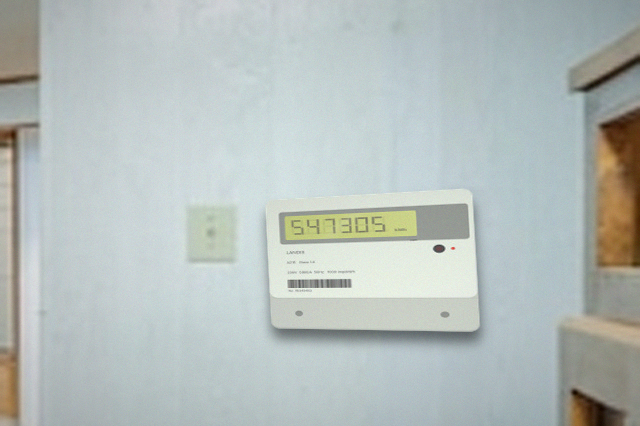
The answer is 547305 kWh
